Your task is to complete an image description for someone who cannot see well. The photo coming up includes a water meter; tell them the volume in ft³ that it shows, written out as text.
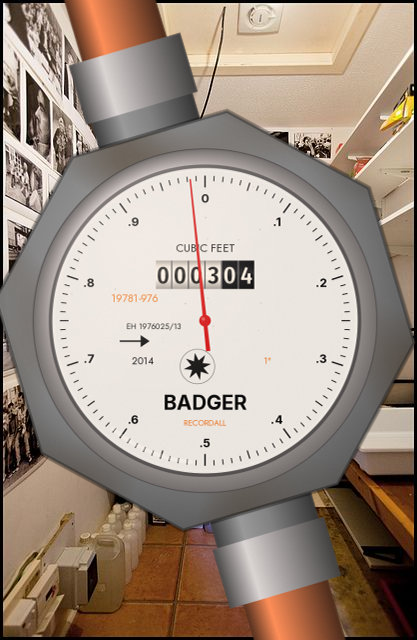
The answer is 303.98 ft³
